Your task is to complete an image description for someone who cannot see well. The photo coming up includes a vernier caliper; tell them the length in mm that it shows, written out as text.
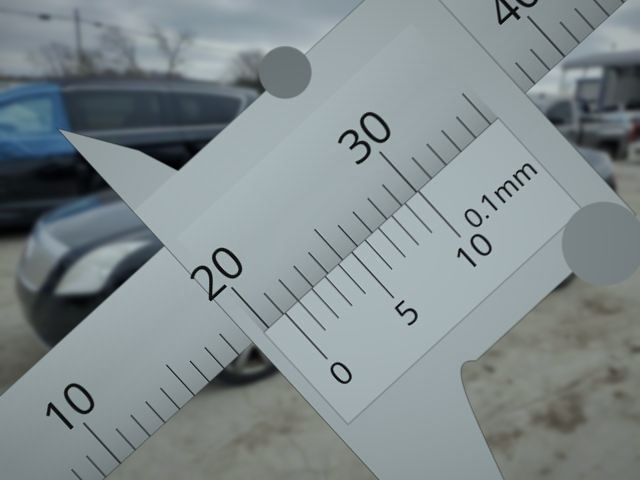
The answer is 21.1 mm
